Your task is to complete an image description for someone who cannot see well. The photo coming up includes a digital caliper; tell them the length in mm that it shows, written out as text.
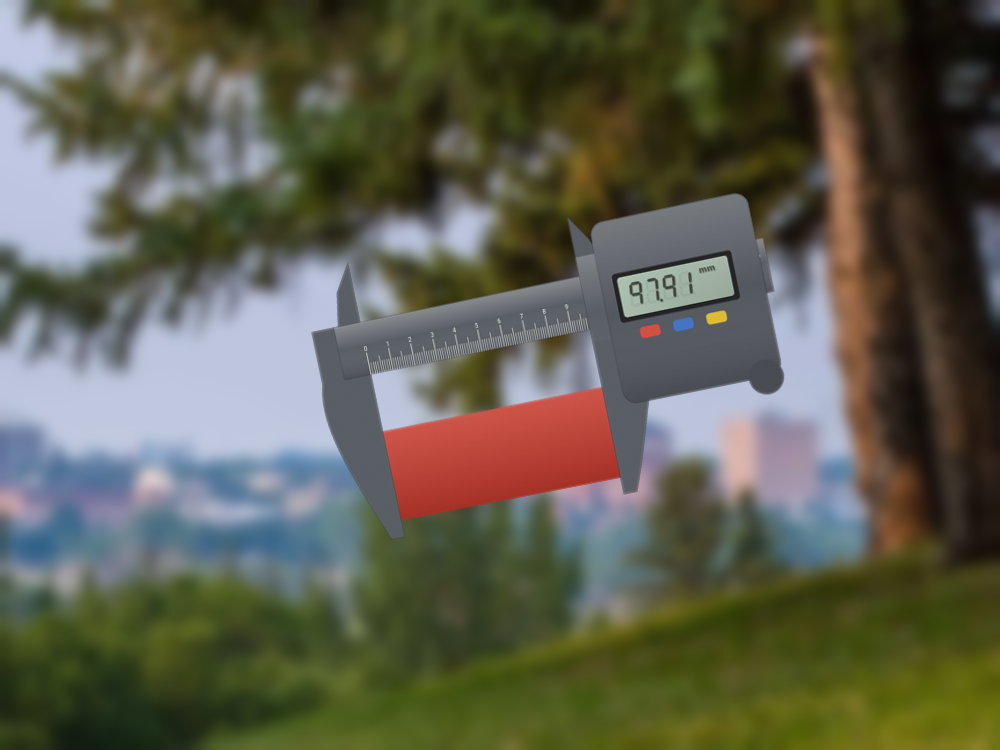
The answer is 97.91 mm
